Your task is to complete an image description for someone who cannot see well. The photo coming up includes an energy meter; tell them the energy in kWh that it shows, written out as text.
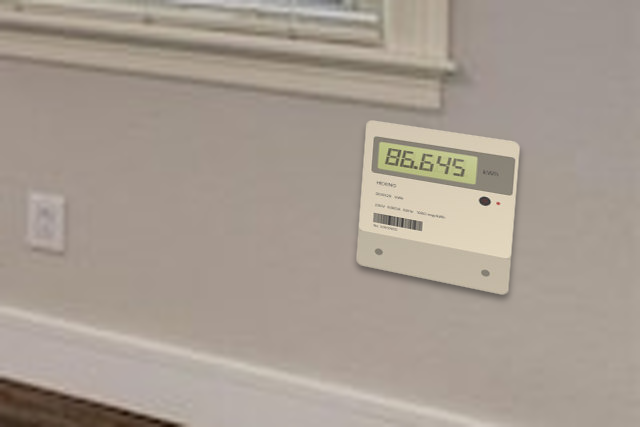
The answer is 86.645 kWh
